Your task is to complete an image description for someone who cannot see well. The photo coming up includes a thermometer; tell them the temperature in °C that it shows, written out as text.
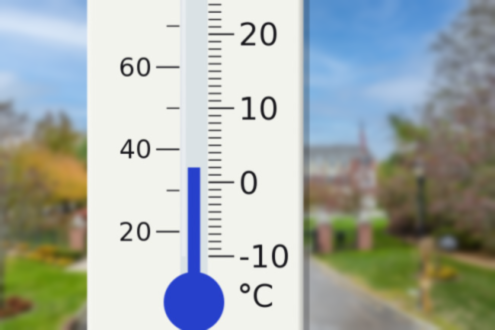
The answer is 2 °C
